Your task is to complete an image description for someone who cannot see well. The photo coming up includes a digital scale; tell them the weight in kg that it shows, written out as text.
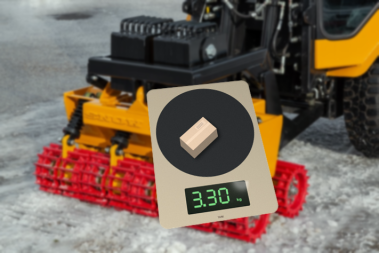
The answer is 3.30 kg
